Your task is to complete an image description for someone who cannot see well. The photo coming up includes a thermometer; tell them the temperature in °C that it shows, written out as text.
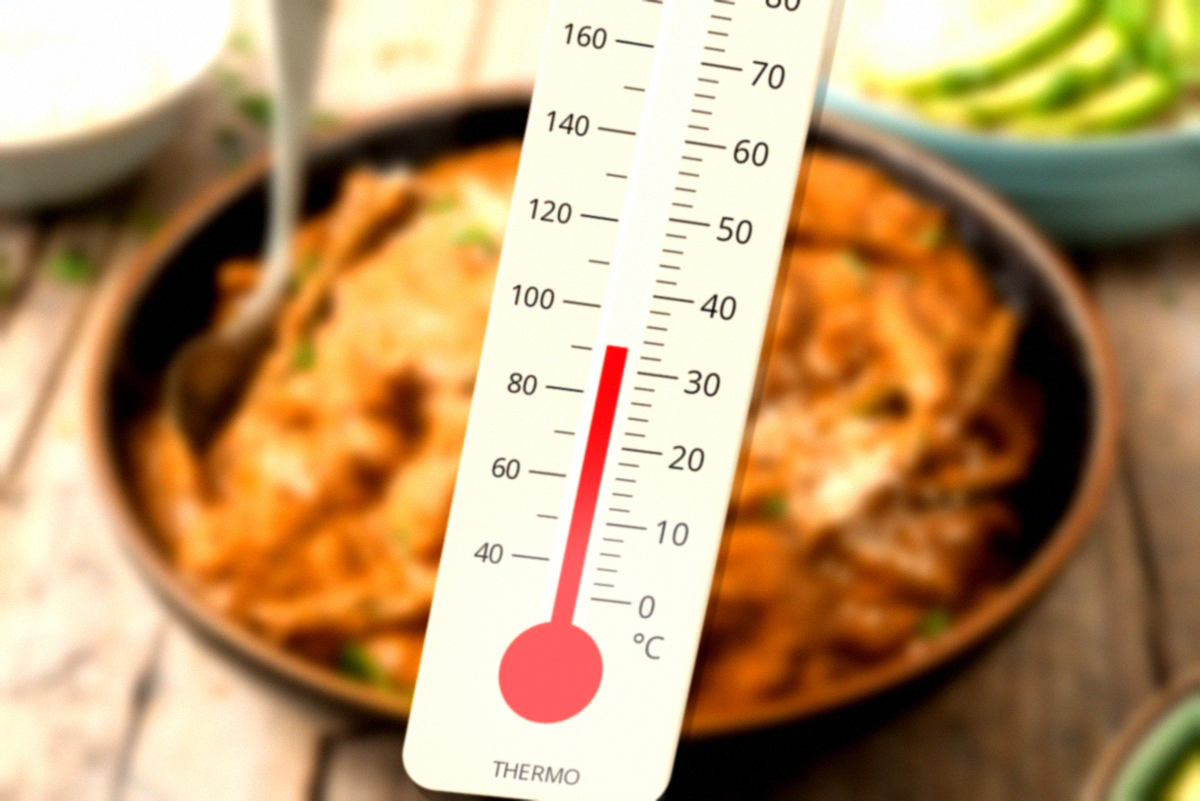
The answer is 33 °C
